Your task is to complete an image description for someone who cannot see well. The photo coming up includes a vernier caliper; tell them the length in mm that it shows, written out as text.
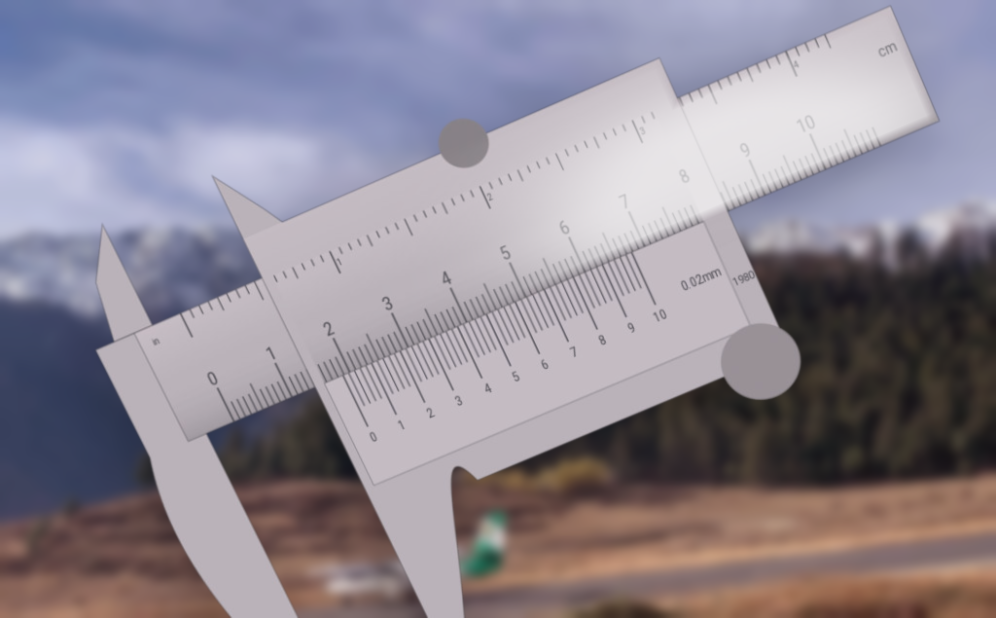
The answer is 18.8 mm
